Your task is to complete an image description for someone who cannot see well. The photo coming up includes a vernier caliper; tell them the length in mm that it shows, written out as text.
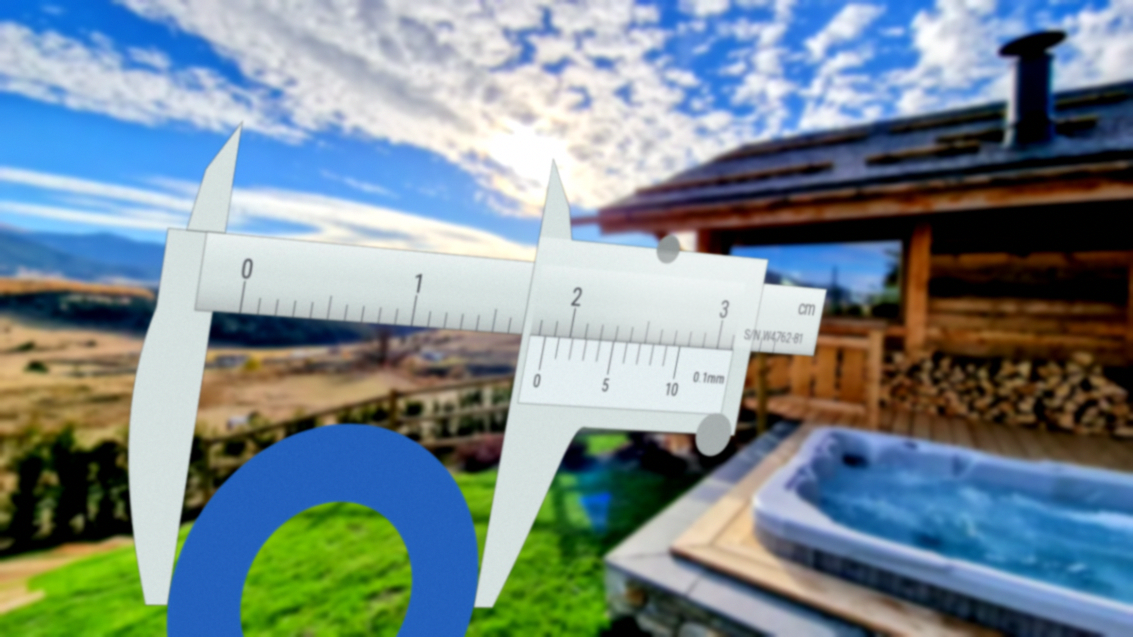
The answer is 18.4 mm
